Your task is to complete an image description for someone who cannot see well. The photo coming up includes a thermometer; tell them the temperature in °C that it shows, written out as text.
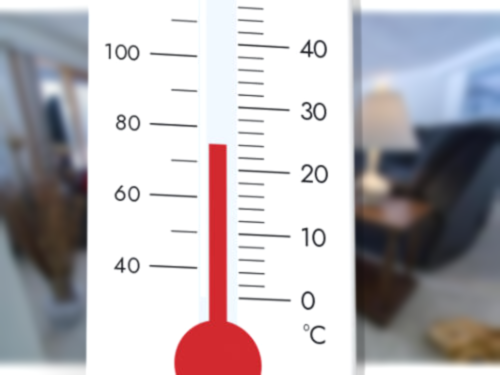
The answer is 24 °C
